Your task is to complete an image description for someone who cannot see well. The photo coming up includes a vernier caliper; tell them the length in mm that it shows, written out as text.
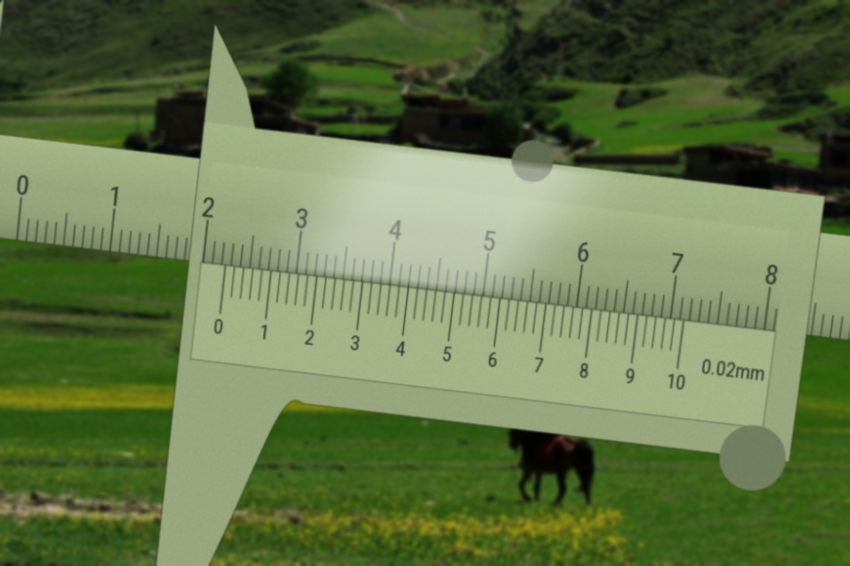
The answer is 22.4 mm
